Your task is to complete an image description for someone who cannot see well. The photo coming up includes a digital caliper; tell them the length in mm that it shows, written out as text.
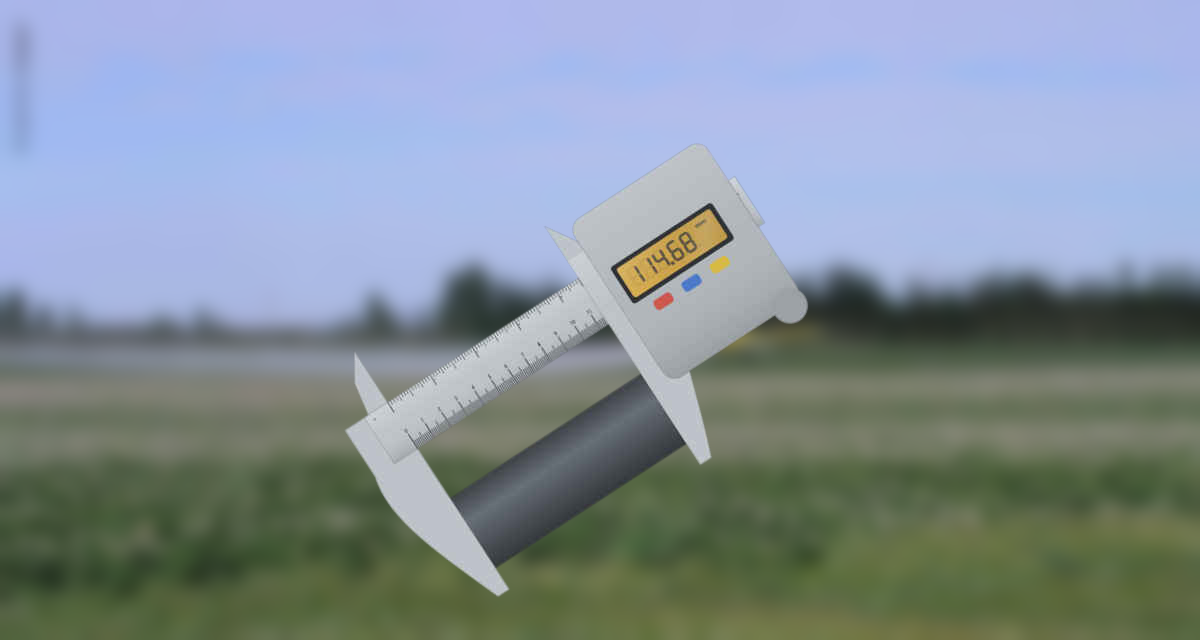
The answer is 114.68 mm
